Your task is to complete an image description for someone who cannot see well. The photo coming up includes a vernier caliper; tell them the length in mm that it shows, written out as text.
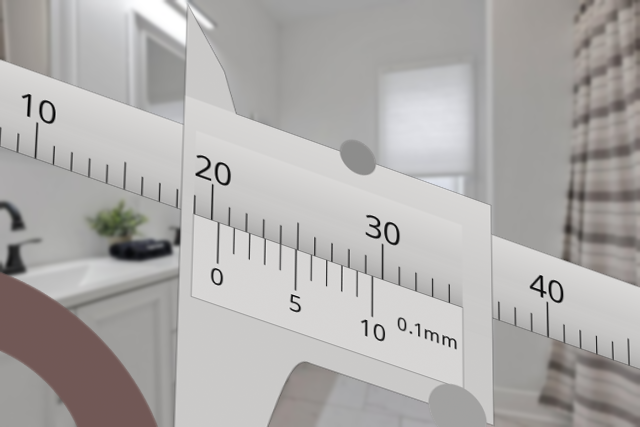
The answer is 20.4 mm
